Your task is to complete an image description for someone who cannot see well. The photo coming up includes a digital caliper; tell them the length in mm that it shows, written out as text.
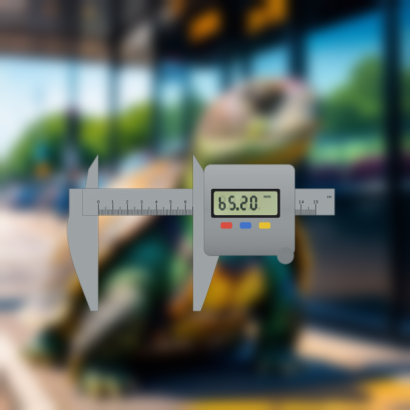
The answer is 65.20 mm
